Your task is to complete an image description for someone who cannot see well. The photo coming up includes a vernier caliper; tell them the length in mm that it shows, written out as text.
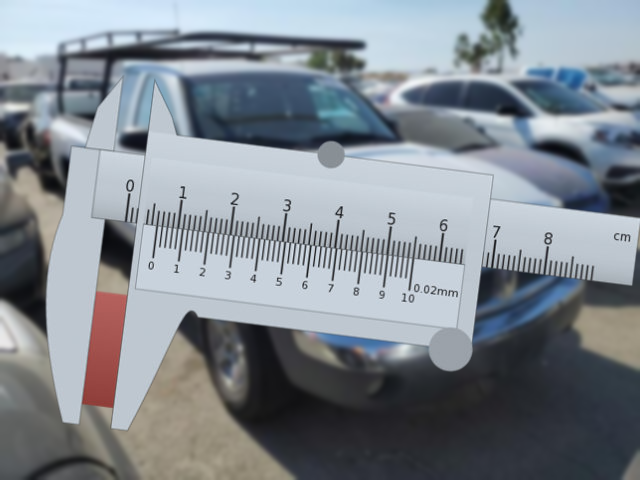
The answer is 6.0 mm
